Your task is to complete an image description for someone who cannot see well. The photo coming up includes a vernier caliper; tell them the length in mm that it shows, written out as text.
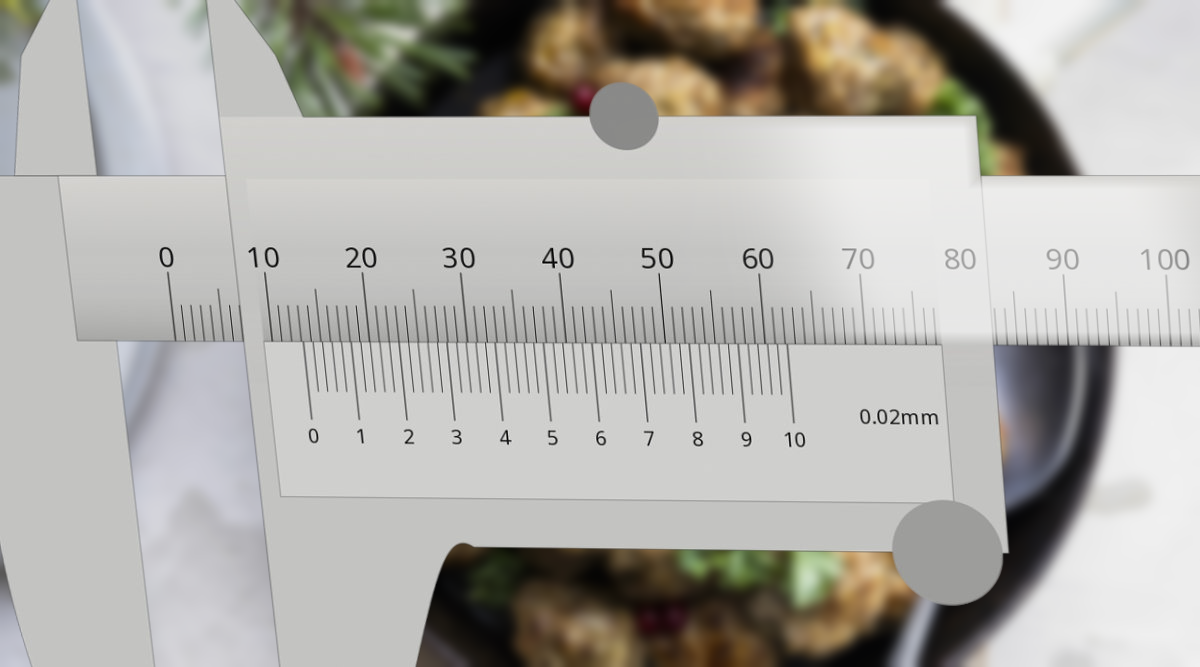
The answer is 13.2 mm
